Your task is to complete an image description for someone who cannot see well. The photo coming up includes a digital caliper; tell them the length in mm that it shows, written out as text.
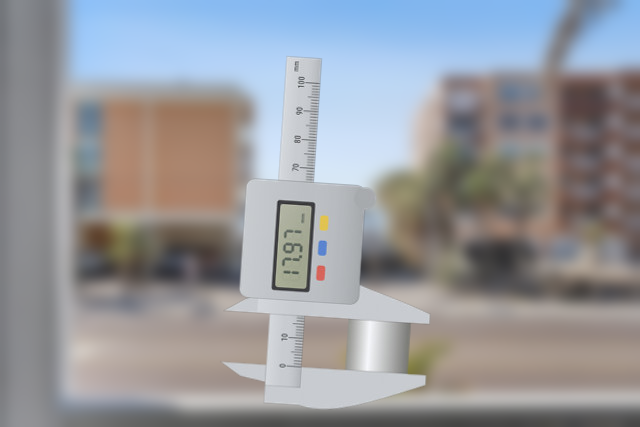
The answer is 17.97 mm
